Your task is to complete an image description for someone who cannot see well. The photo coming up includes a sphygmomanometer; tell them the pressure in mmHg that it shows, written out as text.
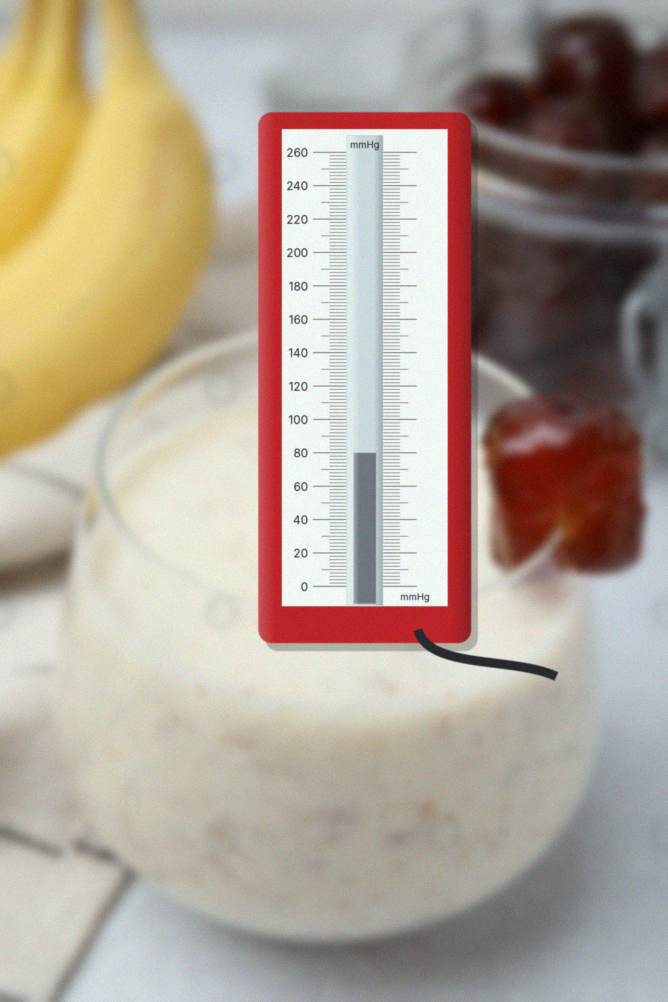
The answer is 80 mmHg
